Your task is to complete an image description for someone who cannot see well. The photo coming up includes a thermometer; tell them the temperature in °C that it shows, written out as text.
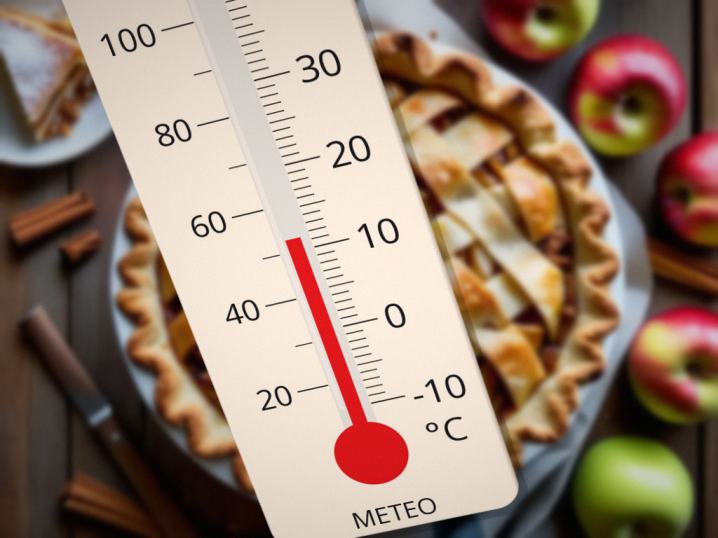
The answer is 11.5 °C
